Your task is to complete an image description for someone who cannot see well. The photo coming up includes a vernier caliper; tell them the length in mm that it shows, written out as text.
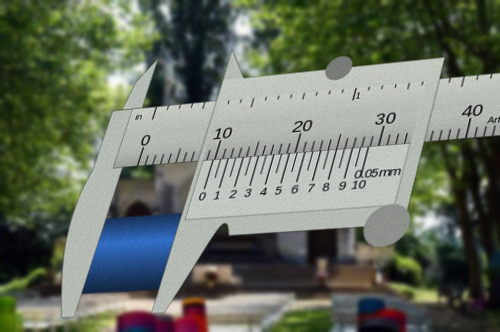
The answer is 9.8 mm
